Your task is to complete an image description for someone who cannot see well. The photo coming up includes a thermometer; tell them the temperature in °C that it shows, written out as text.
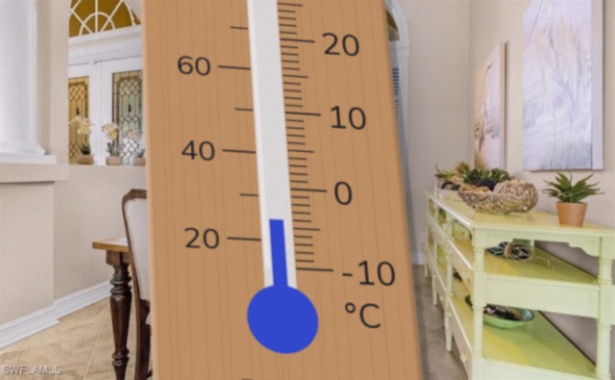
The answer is -4 °C
